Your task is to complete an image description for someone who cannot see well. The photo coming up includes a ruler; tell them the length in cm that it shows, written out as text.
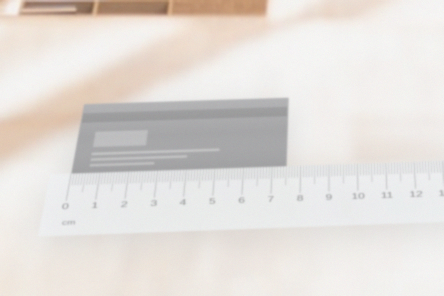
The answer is 7.5 cm
